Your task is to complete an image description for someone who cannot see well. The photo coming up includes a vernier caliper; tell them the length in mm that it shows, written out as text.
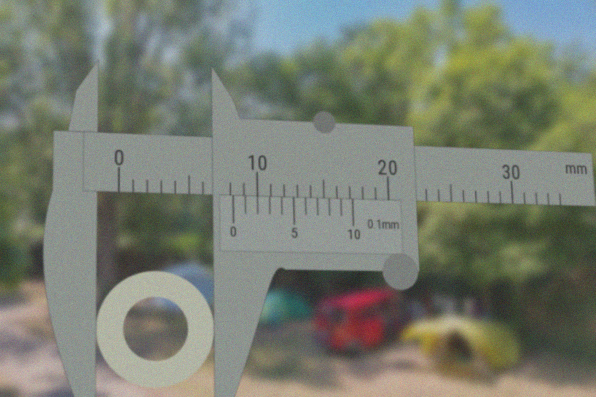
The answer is 8.2 mm
